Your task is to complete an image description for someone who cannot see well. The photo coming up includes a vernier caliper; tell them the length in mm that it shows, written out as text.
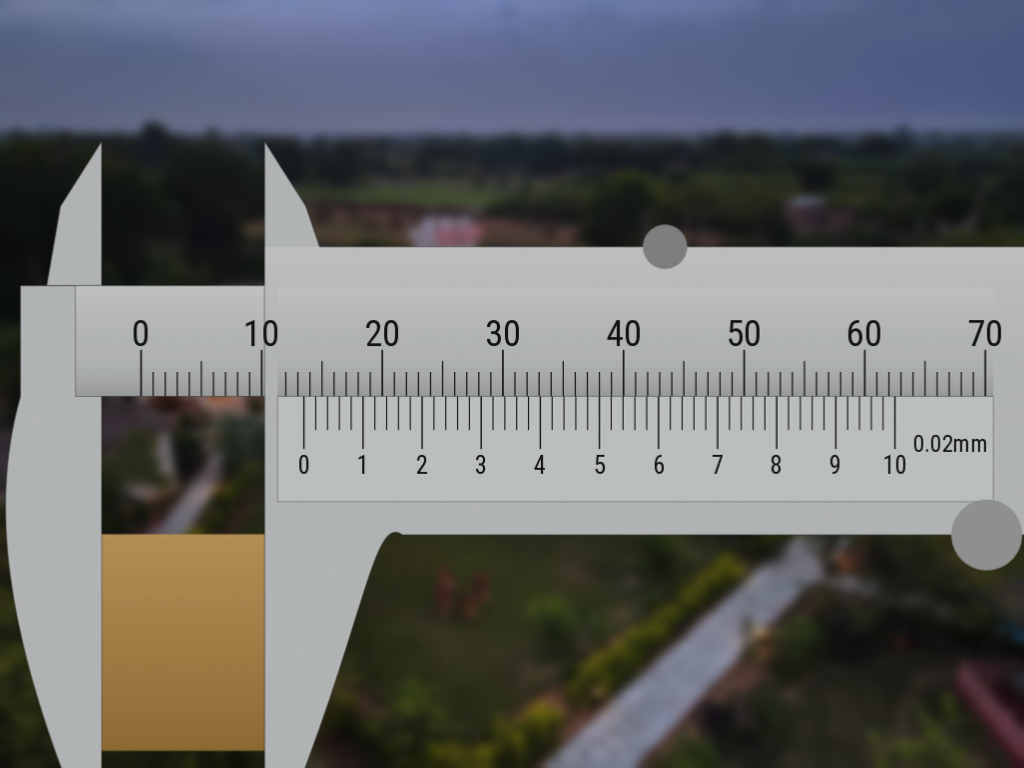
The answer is 13.5 mm
